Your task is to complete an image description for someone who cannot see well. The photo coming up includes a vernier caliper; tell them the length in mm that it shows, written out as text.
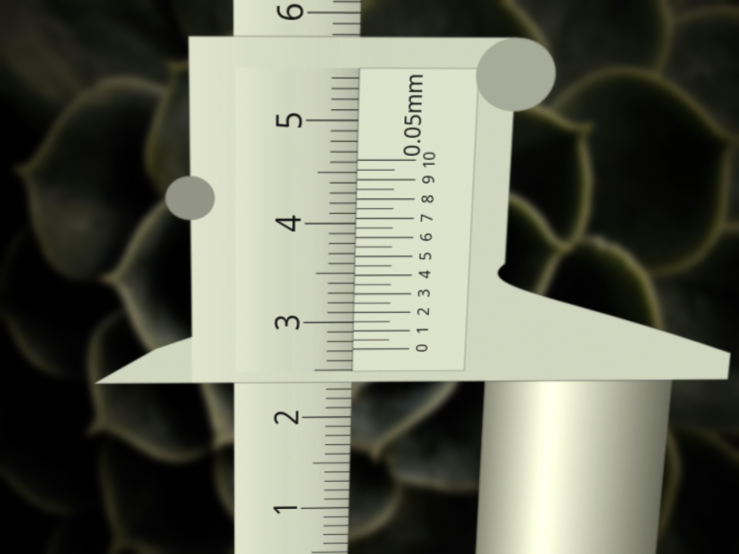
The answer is 27.2 mm
